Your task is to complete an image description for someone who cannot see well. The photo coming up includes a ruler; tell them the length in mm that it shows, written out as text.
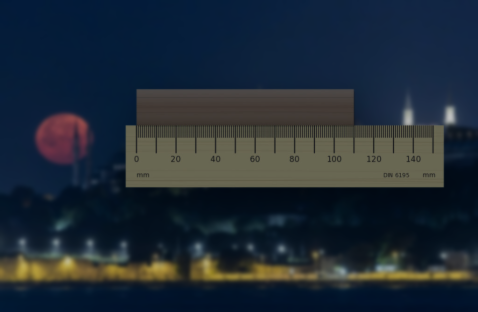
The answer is 110 mm
